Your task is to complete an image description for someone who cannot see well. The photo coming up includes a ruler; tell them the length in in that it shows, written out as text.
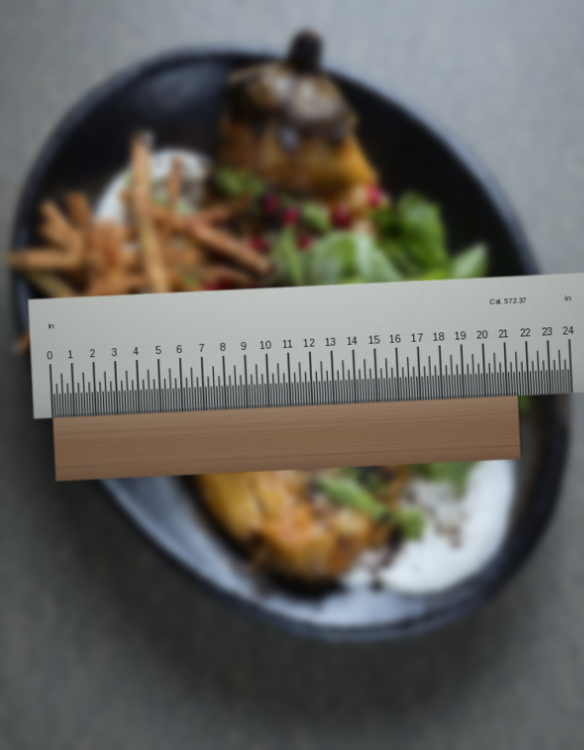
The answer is 21.5 in
